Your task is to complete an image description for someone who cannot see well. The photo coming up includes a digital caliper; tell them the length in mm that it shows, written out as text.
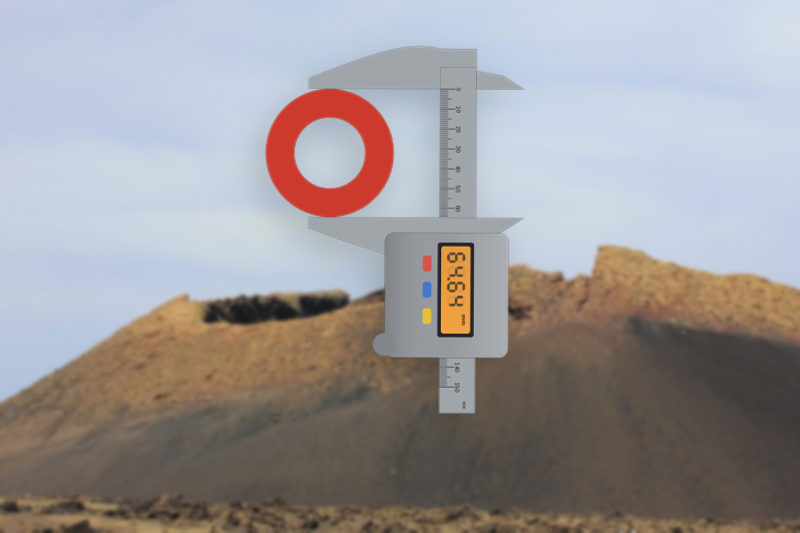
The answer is 64.64 mm
